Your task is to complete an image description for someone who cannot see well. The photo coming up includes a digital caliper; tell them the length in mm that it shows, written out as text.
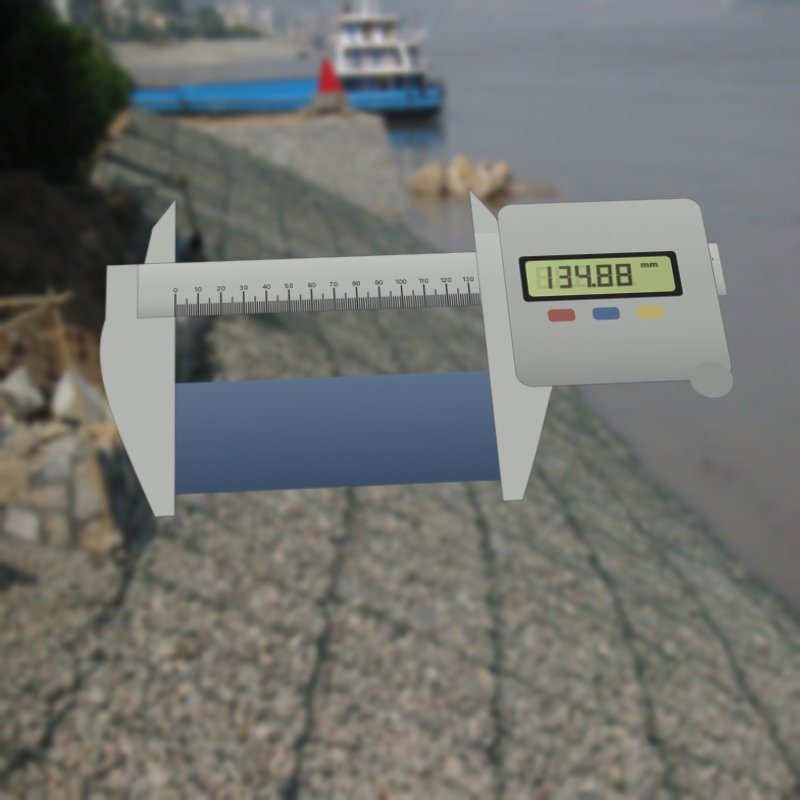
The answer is 134.88 mm
